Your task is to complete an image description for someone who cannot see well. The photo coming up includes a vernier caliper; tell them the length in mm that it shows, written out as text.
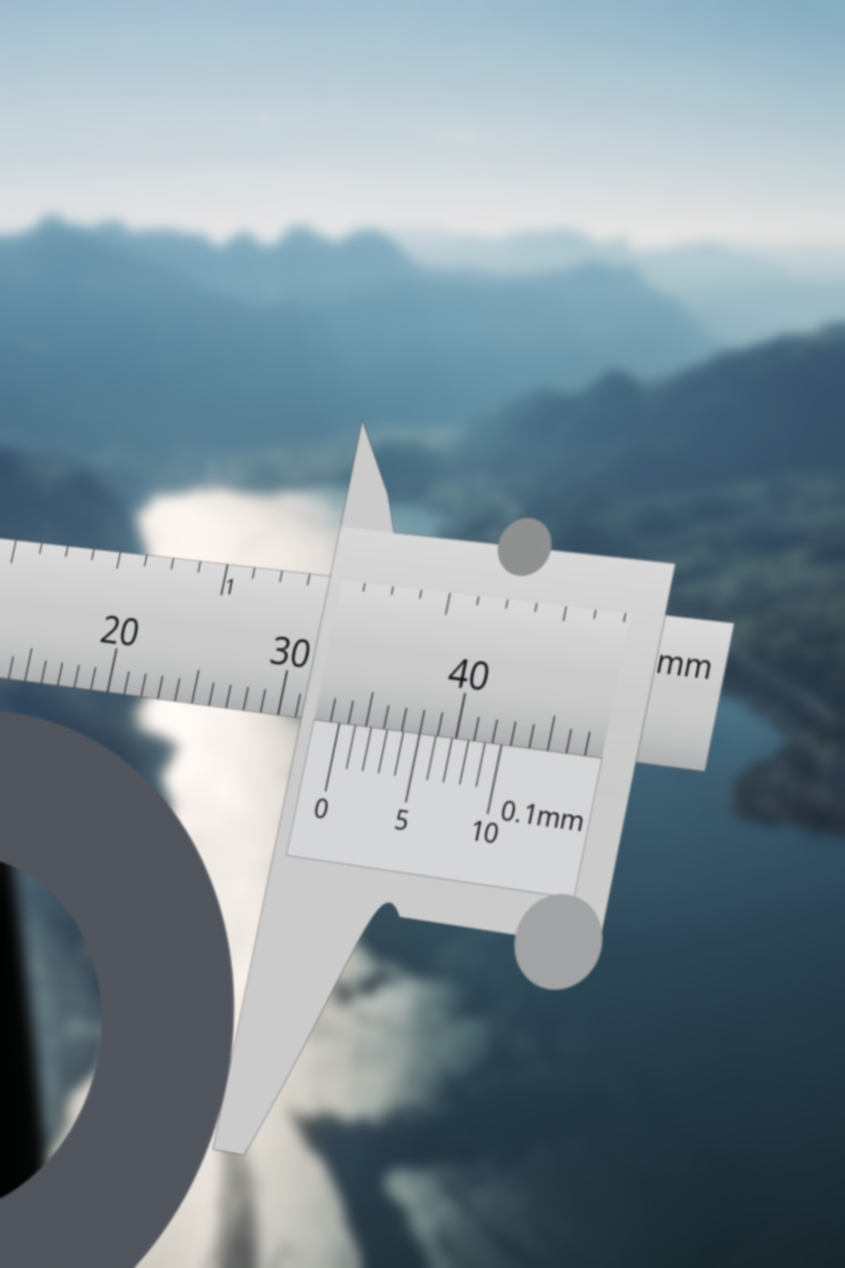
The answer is 33.5 mm
